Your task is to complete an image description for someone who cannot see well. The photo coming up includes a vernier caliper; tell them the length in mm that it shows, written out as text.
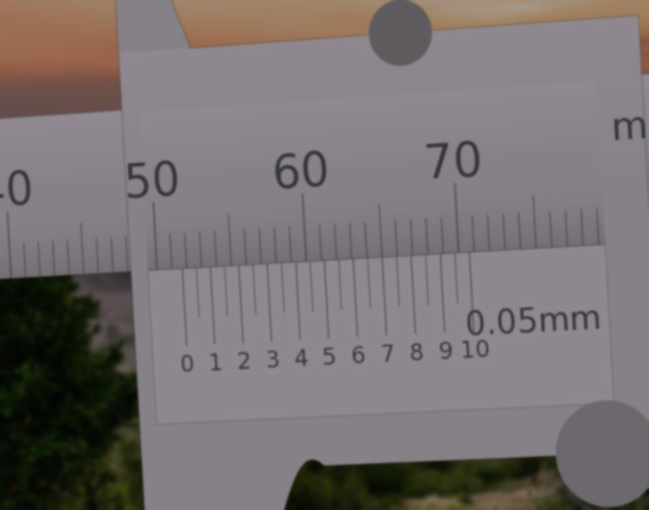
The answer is 51.7 mm
